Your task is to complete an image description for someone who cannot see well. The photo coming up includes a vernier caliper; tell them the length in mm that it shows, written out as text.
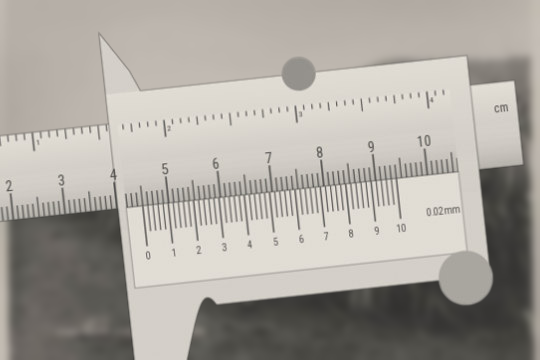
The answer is 45.0 mm
